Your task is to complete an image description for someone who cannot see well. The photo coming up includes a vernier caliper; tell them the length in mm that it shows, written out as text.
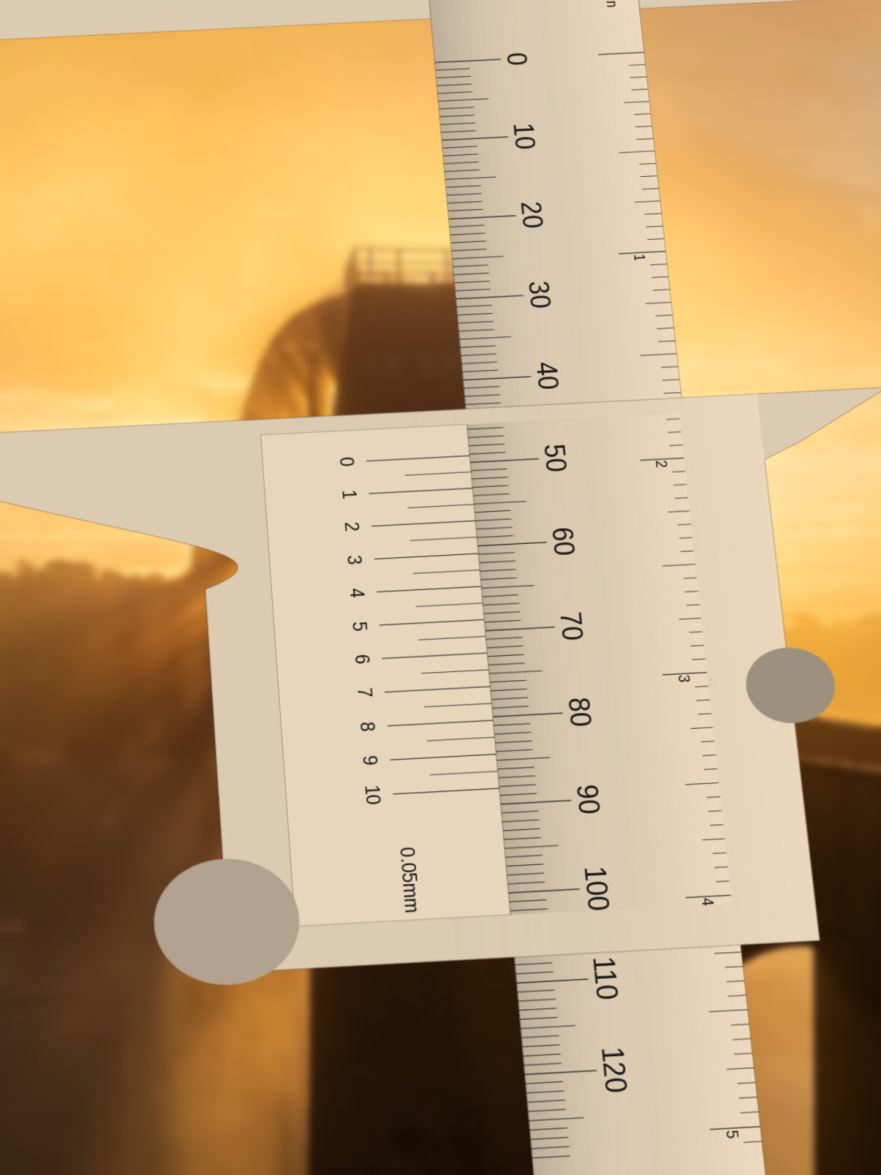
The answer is 49.2 mm
